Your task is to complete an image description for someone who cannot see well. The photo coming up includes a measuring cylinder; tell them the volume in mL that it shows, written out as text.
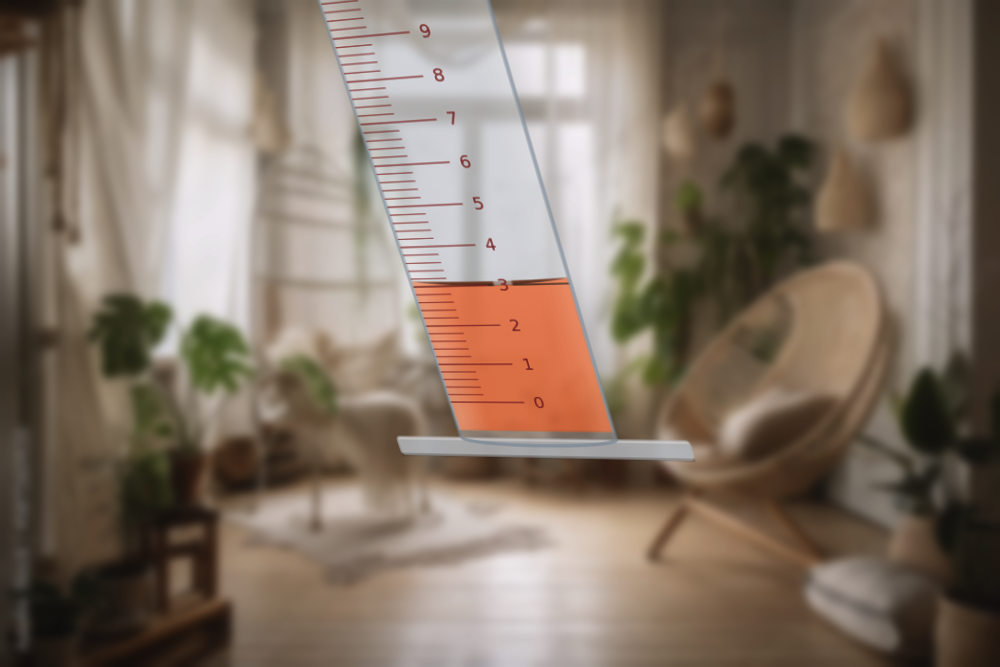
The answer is 3 mL
